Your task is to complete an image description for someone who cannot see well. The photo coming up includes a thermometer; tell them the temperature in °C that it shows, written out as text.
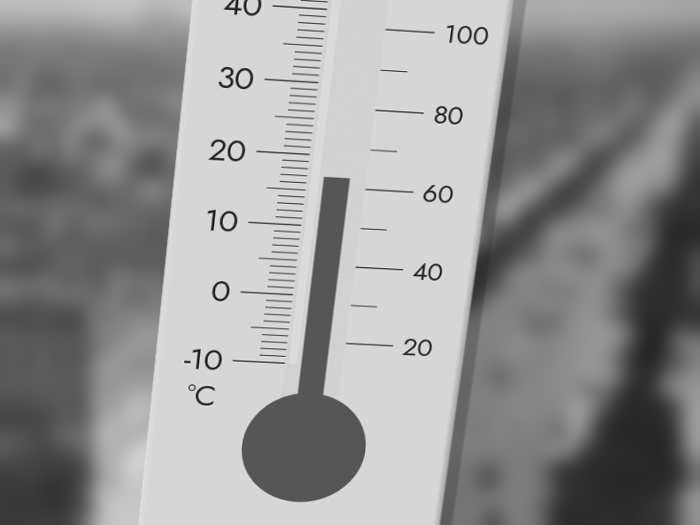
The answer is 17 °C
